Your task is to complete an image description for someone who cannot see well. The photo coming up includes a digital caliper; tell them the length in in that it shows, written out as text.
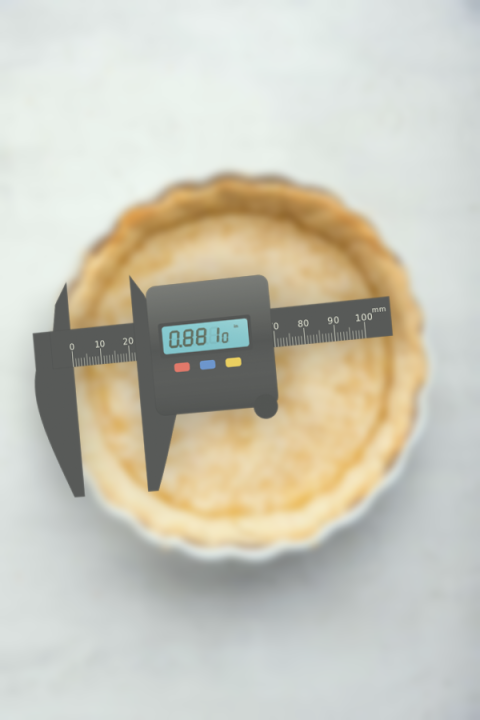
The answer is 0.8810 in
